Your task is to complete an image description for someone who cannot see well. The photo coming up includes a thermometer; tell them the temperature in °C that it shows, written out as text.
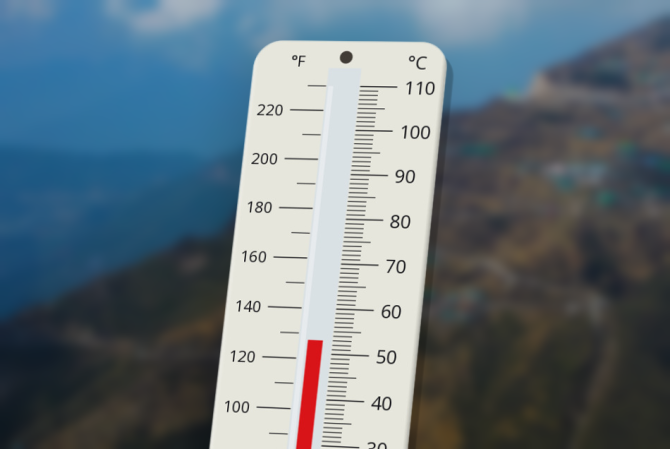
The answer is 53 °C
